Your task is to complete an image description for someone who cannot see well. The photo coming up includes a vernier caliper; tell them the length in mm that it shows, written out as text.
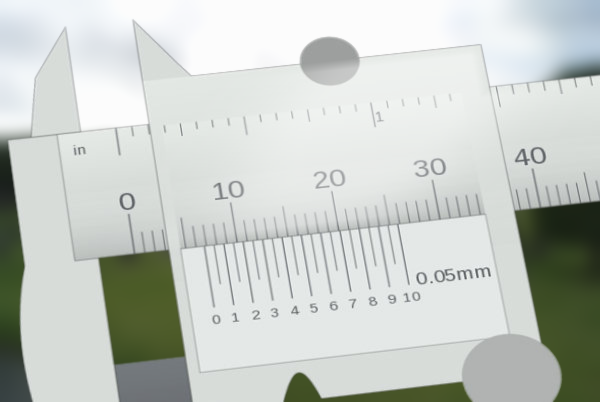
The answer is 6.8 mm
